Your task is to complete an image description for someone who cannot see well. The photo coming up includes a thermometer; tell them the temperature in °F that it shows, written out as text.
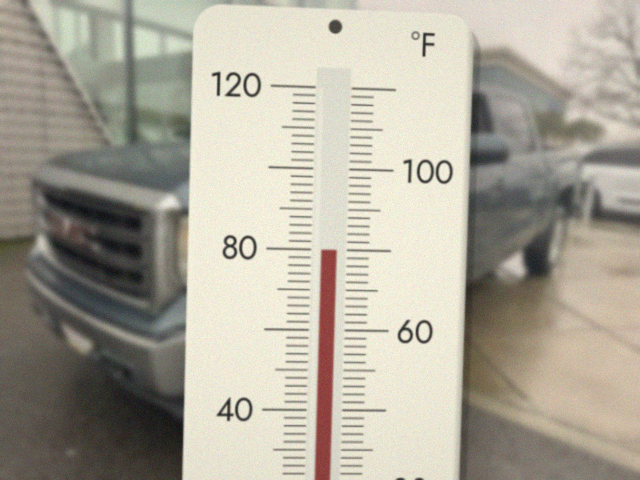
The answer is 80 °F
